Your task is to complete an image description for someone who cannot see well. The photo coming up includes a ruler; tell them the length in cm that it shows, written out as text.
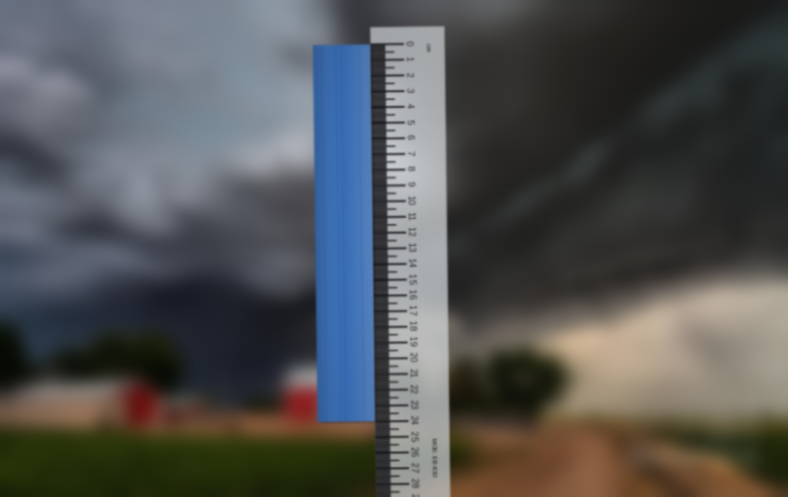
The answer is 24 cm
